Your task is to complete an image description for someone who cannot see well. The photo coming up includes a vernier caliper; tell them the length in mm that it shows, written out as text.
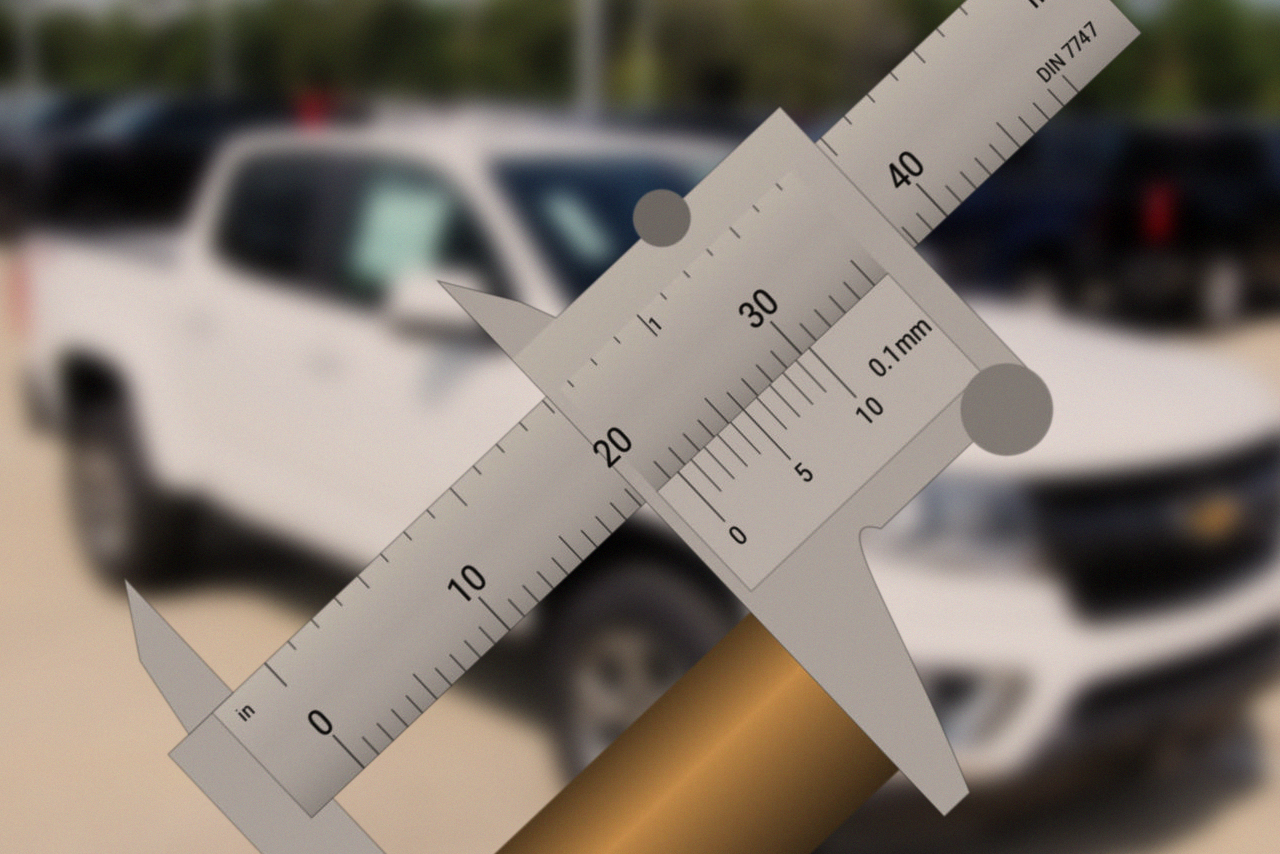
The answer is 21.5 mm
